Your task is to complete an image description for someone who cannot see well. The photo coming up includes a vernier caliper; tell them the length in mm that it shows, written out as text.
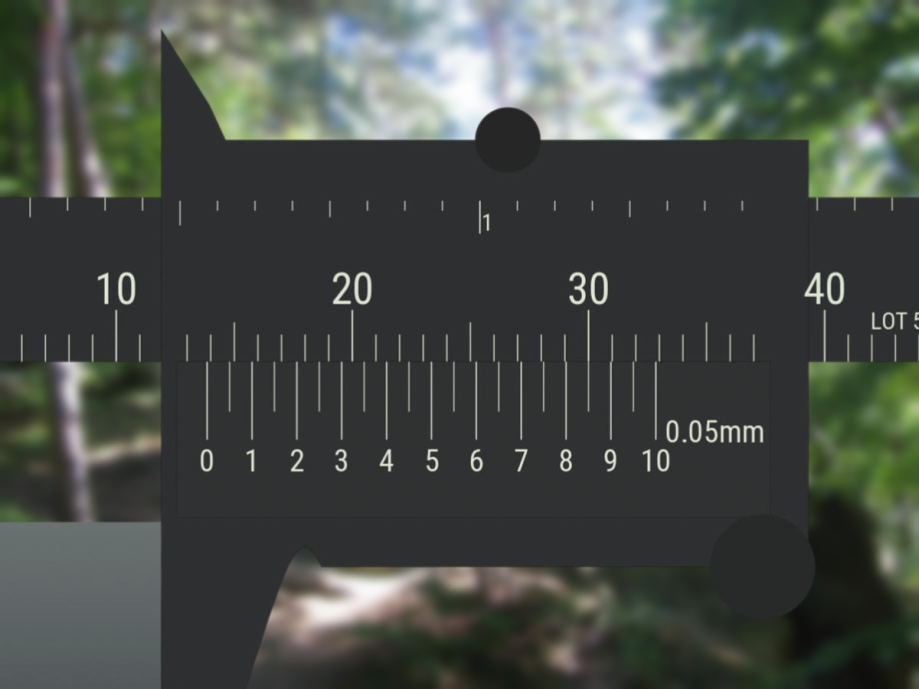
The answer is 13.85 mm
